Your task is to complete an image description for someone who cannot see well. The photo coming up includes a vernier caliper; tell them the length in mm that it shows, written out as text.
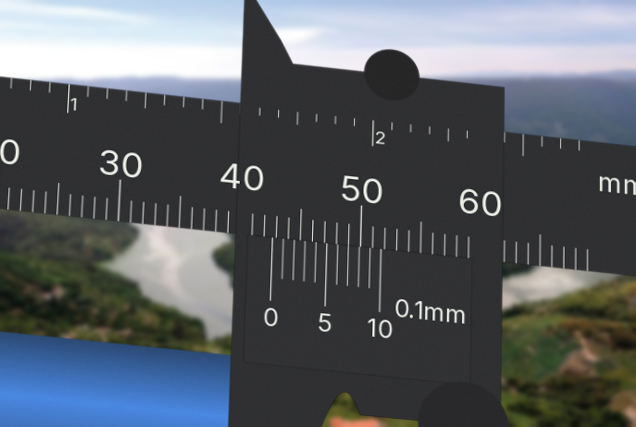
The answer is 42.7 mm
